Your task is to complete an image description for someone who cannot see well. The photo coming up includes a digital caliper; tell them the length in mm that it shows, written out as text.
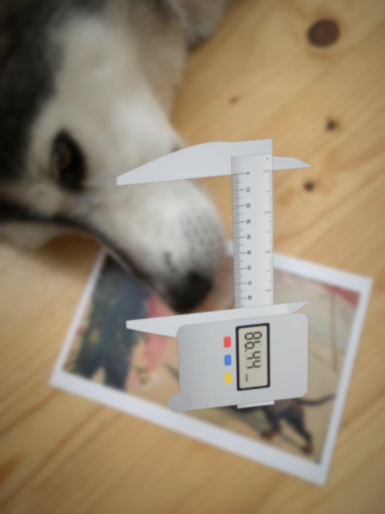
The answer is 86.44 mm
